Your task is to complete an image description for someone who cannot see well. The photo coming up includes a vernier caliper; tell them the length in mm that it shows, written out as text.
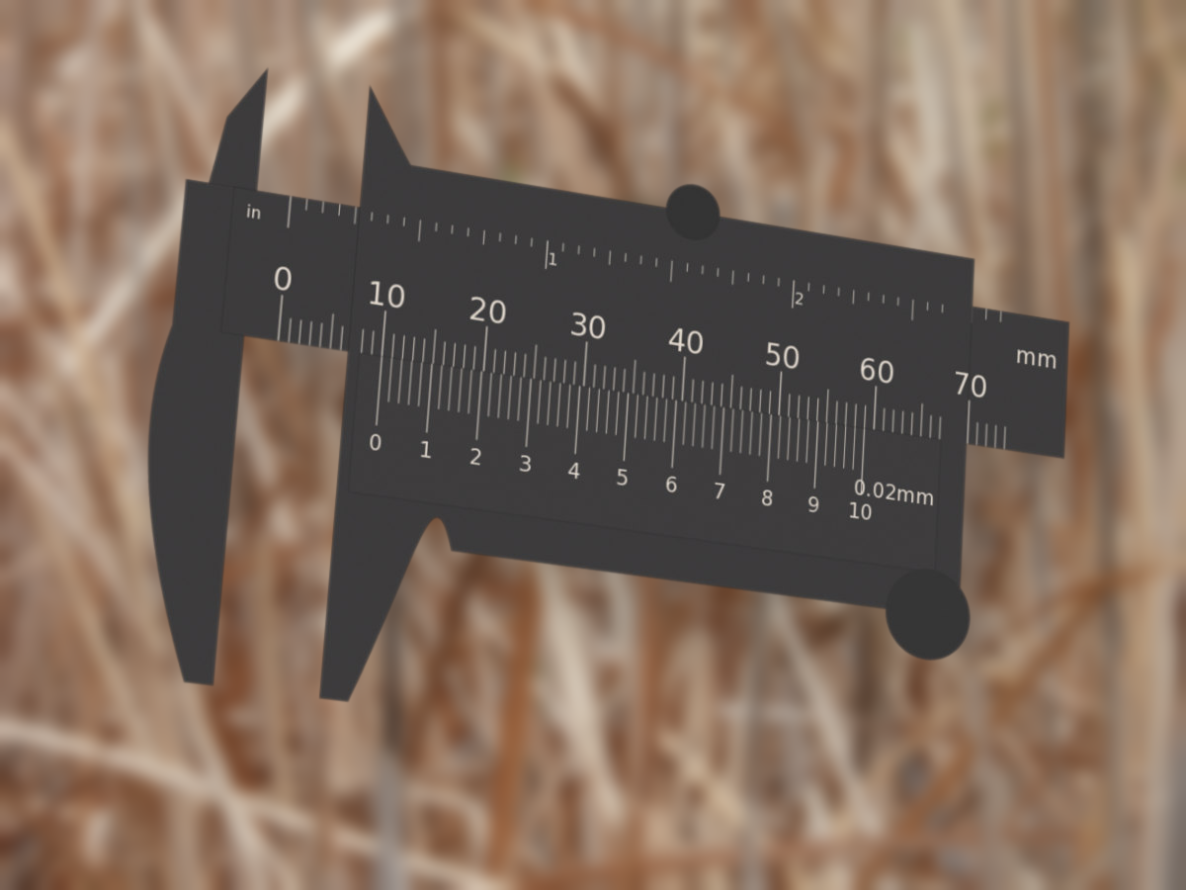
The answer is 10.0 mm
